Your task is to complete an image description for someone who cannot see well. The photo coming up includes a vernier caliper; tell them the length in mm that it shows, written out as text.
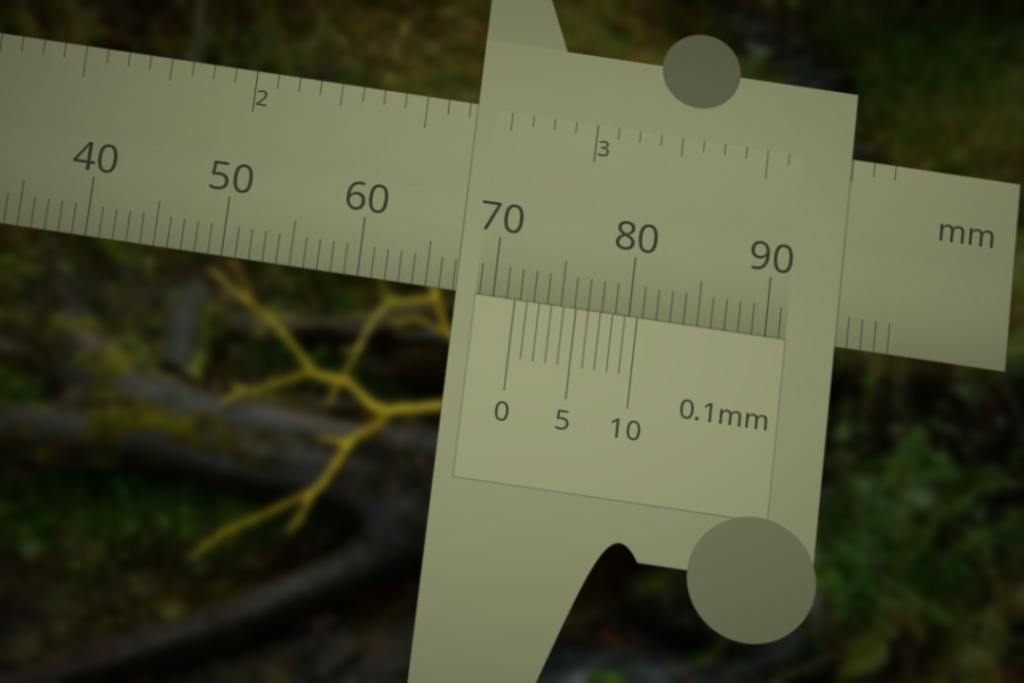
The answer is 71.6 mm
